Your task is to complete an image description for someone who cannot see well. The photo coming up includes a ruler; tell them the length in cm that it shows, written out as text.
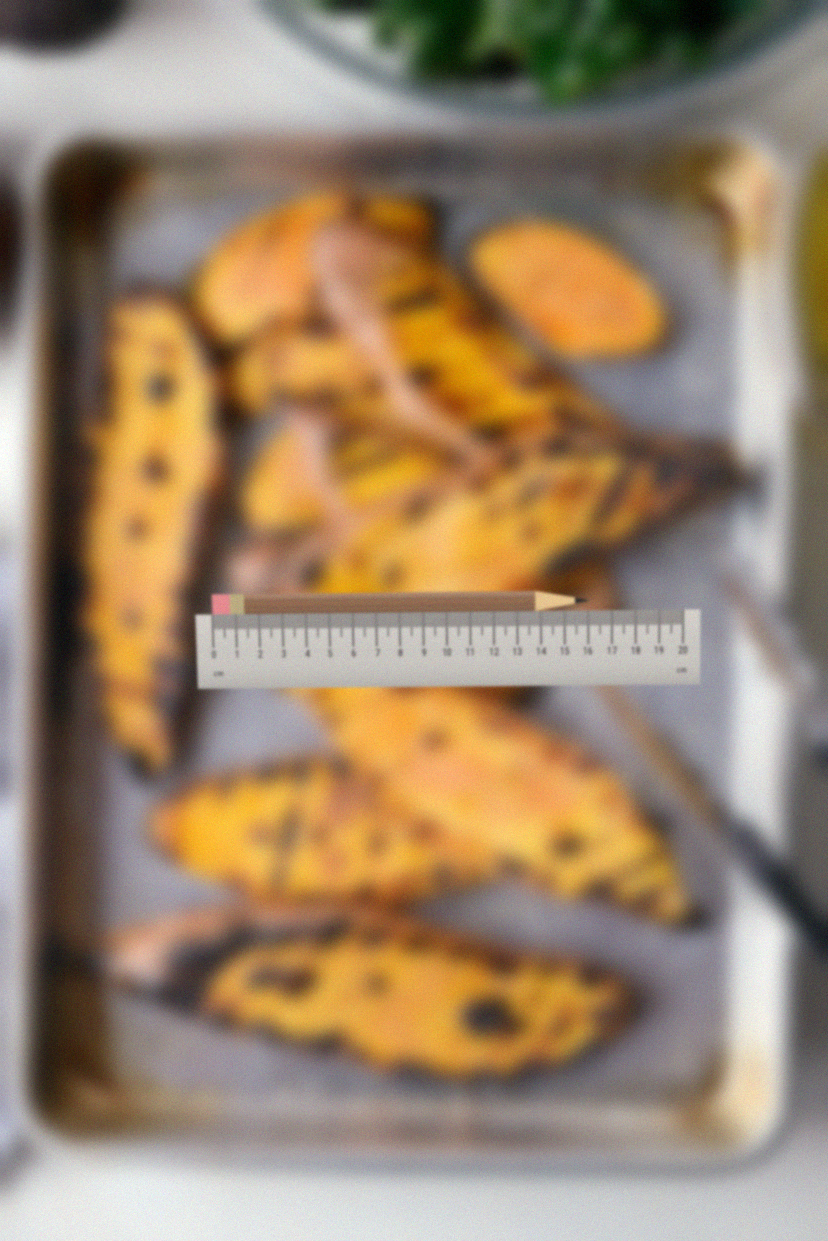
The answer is 16 cm
